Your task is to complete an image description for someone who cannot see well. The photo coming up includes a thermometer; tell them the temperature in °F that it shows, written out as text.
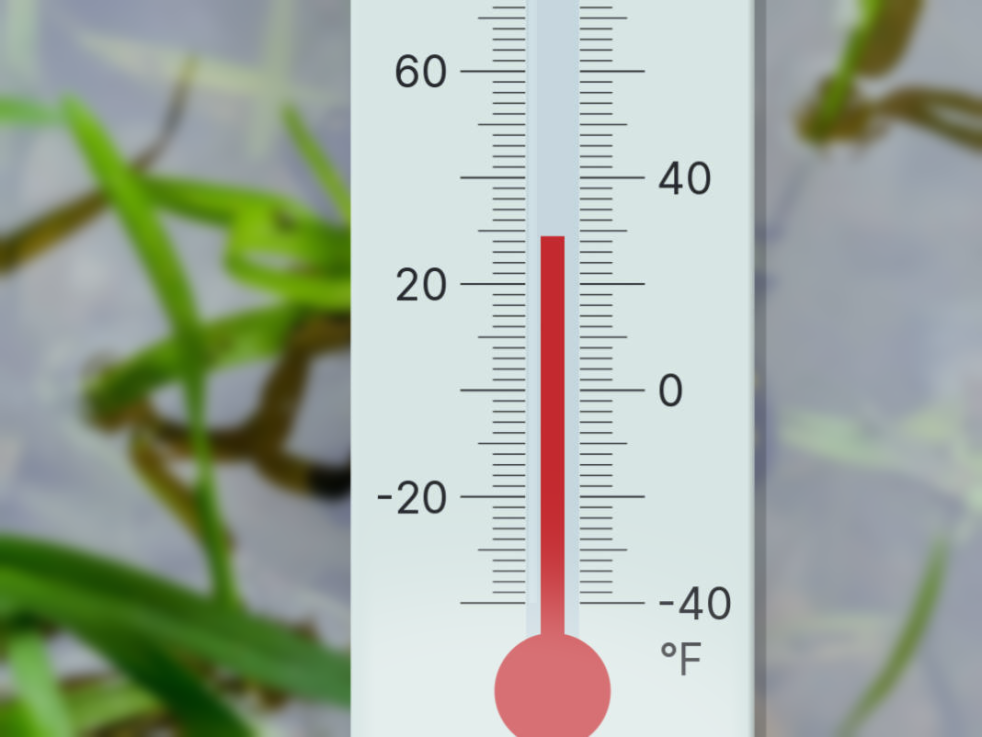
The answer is 29 °F
